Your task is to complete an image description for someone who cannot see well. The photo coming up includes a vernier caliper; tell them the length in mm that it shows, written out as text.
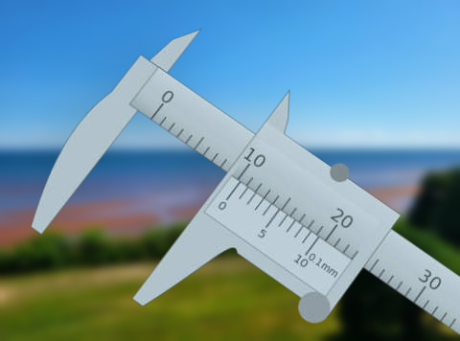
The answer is 10.3 mm
